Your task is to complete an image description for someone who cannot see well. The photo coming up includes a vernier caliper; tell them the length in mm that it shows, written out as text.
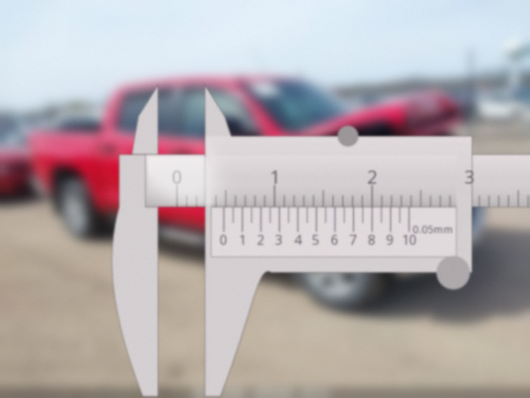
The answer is 4.8 mm
